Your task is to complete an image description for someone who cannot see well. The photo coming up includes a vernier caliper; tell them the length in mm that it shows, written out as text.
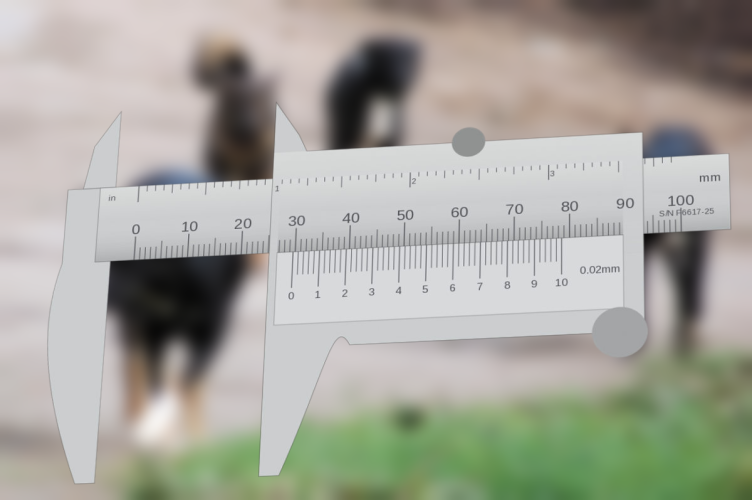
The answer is 29.6 mm
